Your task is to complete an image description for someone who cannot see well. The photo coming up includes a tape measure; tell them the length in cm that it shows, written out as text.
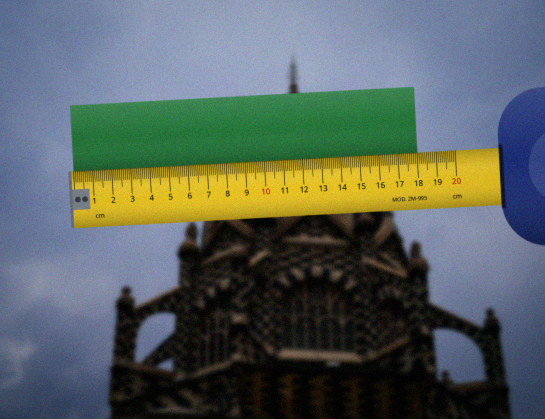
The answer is 18 cm
